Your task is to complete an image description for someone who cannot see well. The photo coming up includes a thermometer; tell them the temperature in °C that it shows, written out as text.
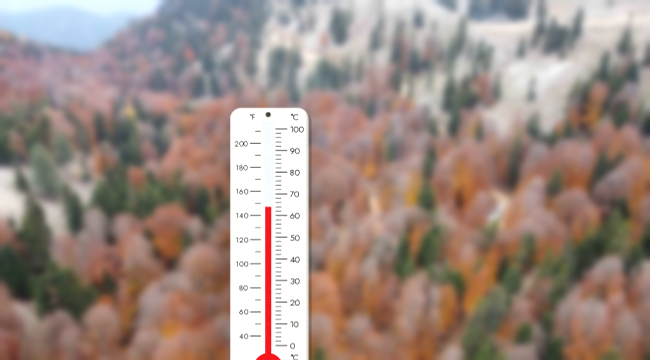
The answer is 64 °C
